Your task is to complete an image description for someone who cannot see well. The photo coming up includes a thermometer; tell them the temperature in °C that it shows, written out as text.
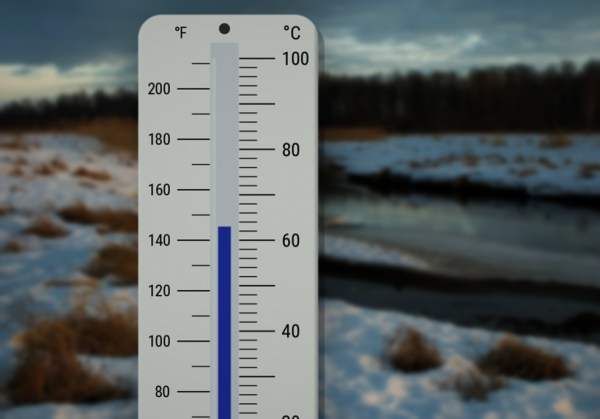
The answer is 63 °C
